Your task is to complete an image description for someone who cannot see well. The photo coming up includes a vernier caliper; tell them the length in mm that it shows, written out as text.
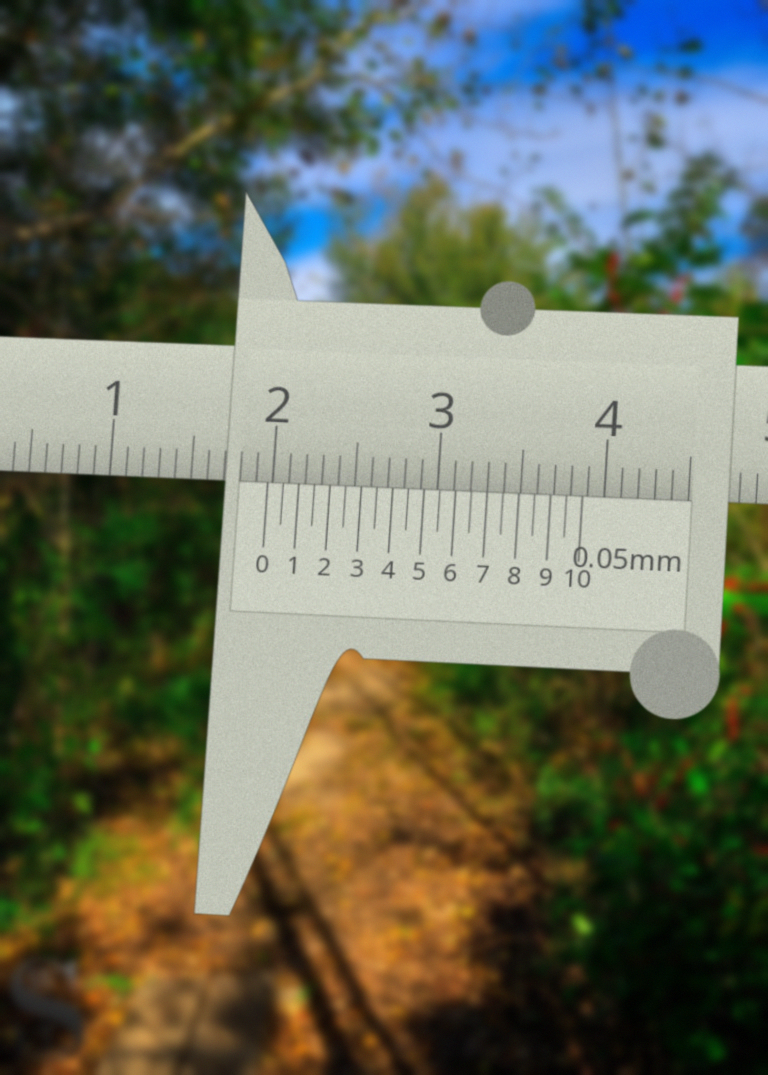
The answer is 19.7 mm
